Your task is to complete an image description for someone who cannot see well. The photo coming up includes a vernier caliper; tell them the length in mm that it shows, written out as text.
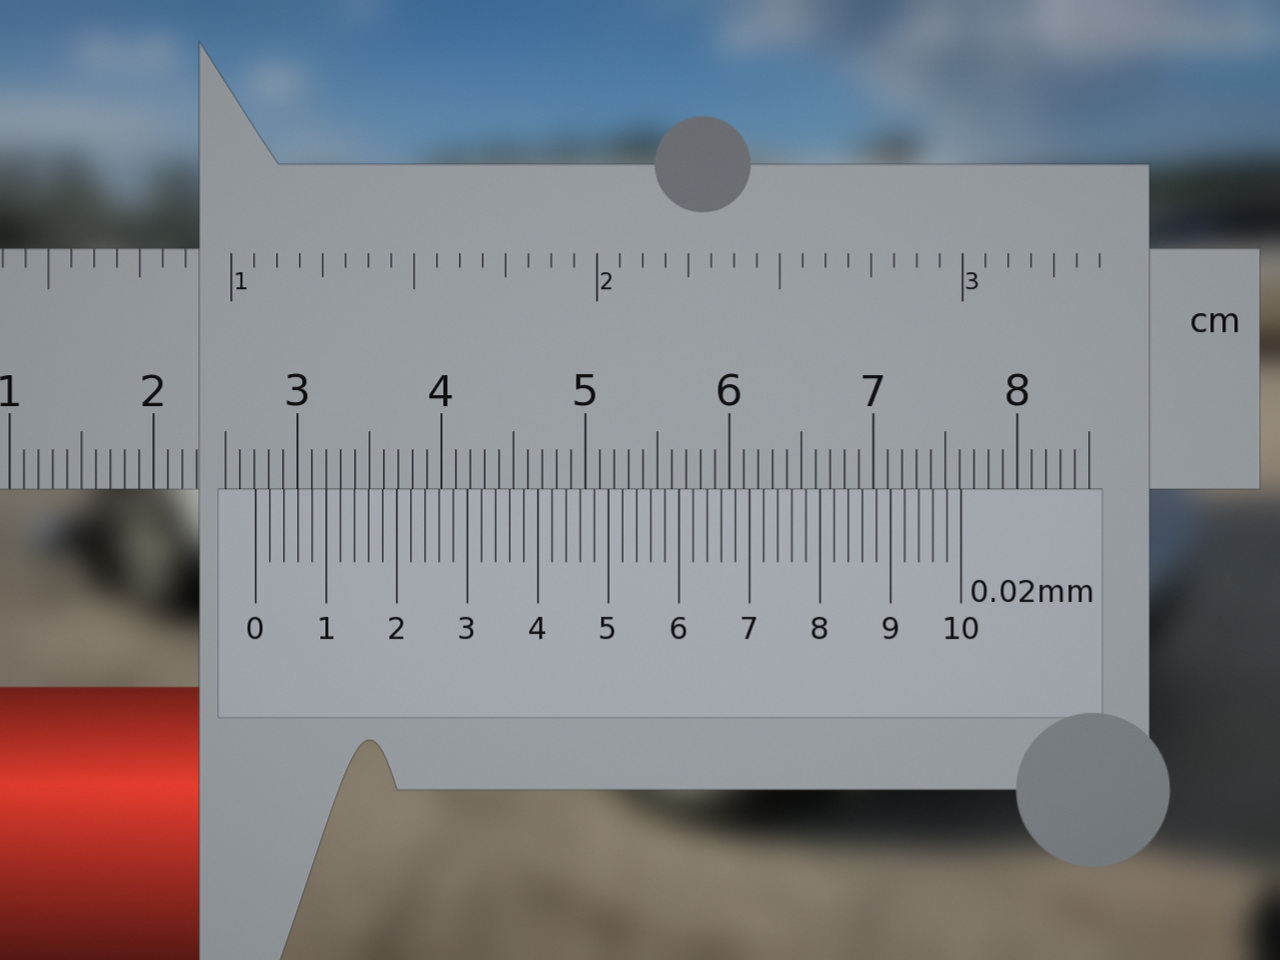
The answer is 27.1 mm
